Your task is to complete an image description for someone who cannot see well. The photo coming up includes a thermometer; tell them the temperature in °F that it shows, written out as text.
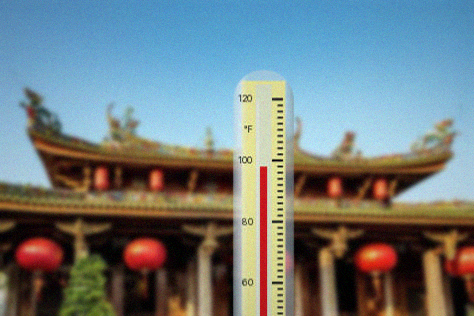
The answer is 98 °F
